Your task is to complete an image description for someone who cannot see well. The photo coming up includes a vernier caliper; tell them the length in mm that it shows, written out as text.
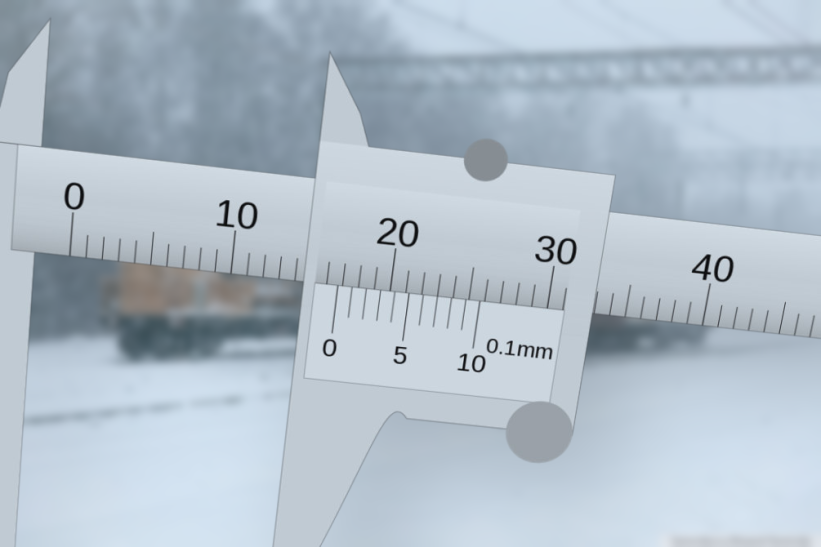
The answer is 16.7 mm
